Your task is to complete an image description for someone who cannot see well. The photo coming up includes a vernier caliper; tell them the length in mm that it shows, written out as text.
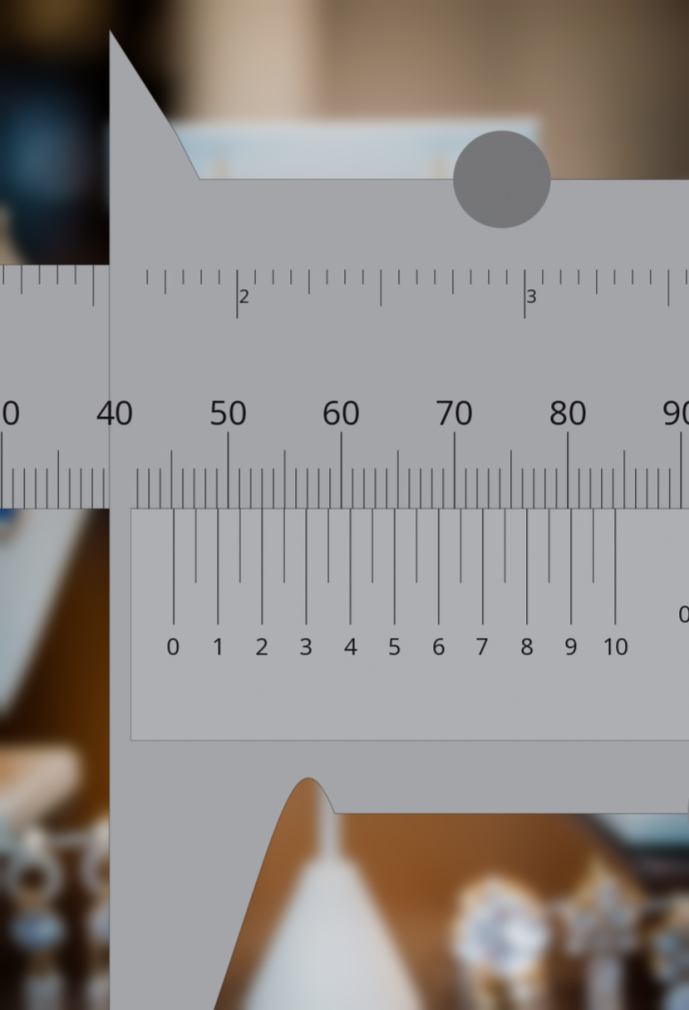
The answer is 45.2 mm
